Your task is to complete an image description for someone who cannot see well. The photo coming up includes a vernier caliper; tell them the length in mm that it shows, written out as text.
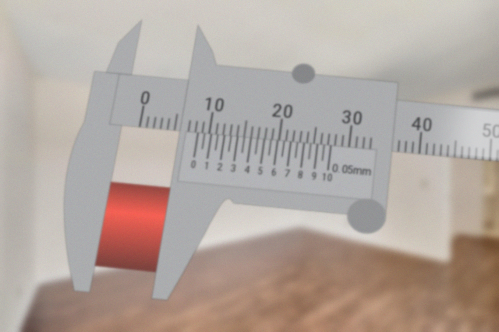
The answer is 8.4 mm
